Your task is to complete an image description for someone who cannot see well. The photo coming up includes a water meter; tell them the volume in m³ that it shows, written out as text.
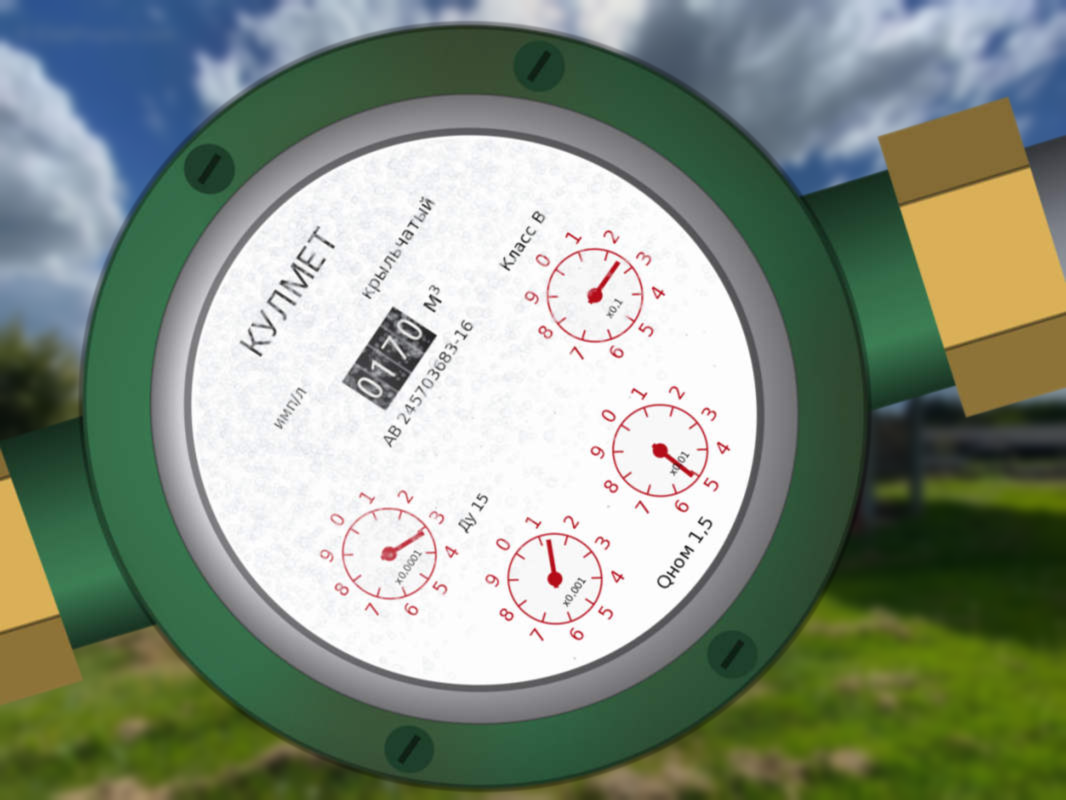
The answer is 170.2513 m³
